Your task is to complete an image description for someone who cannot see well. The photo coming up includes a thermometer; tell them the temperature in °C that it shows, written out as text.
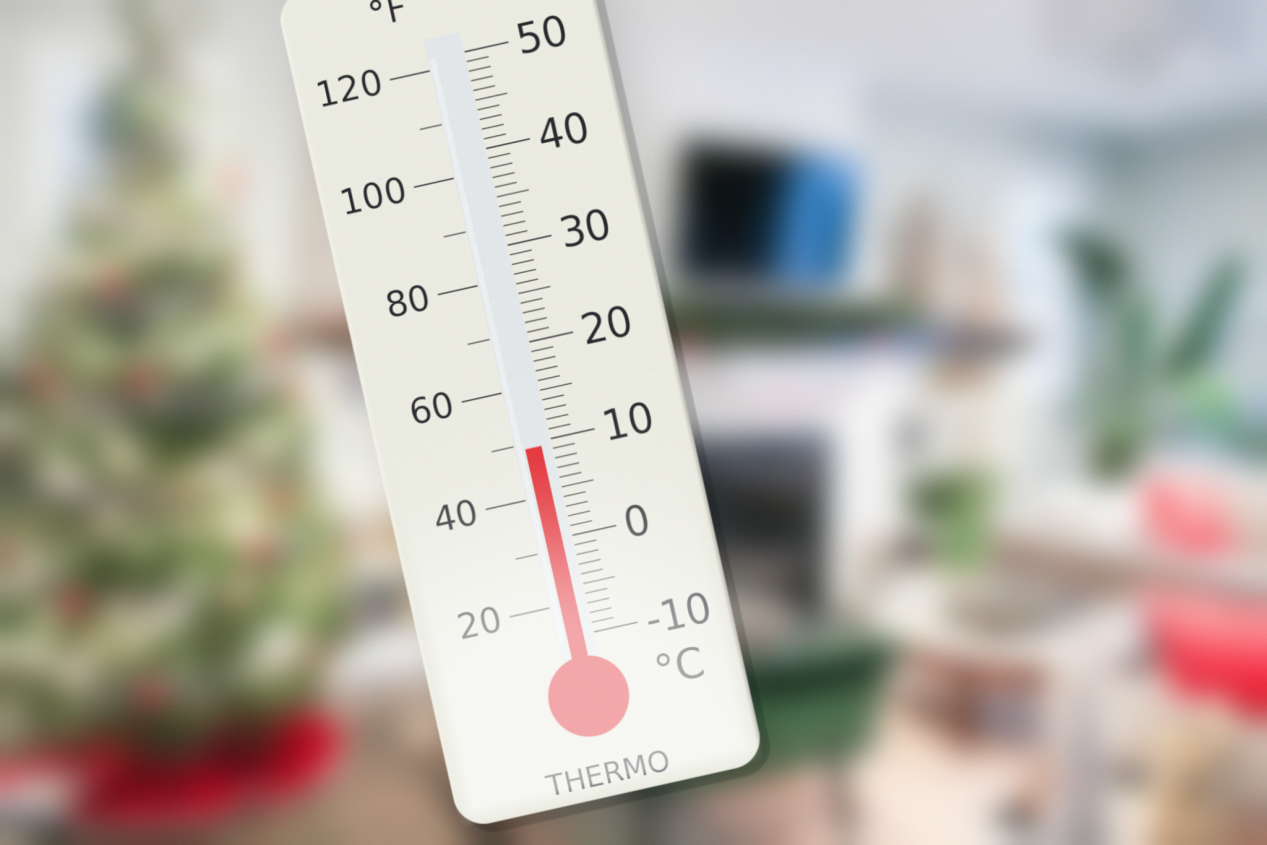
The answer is 9.5 °C
